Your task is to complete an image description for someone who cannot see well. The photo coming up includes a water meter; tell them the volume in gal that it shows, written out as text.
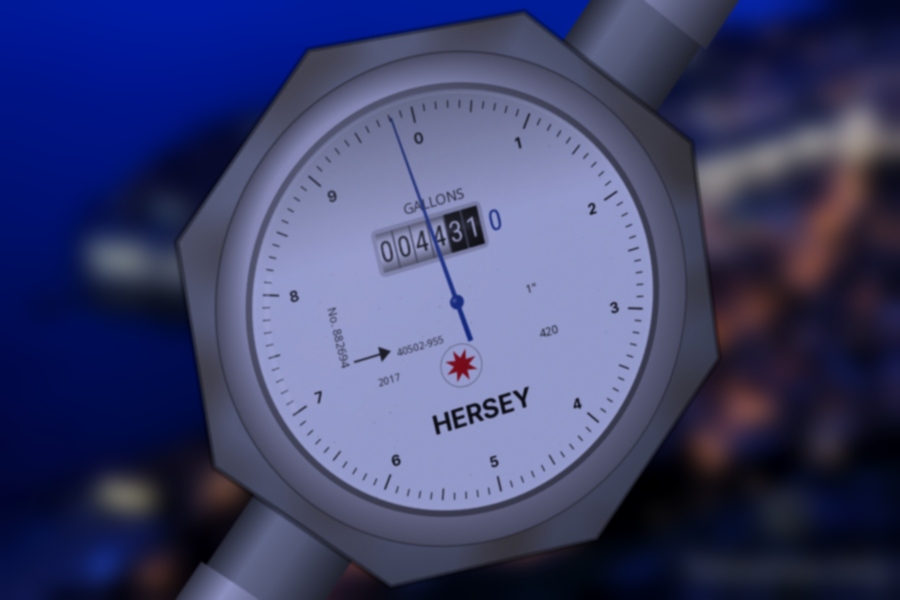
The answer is 44309.8 gal
